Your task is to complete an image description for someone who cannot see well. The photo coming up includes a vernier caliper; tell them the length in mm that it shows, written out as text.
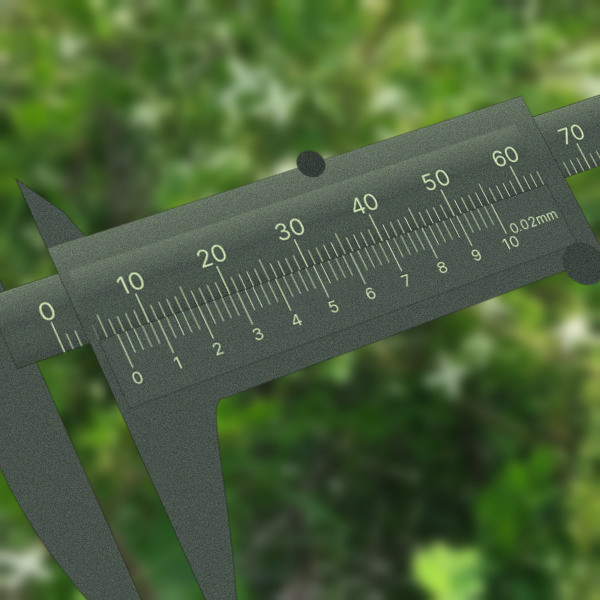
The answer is 6.2 mm
